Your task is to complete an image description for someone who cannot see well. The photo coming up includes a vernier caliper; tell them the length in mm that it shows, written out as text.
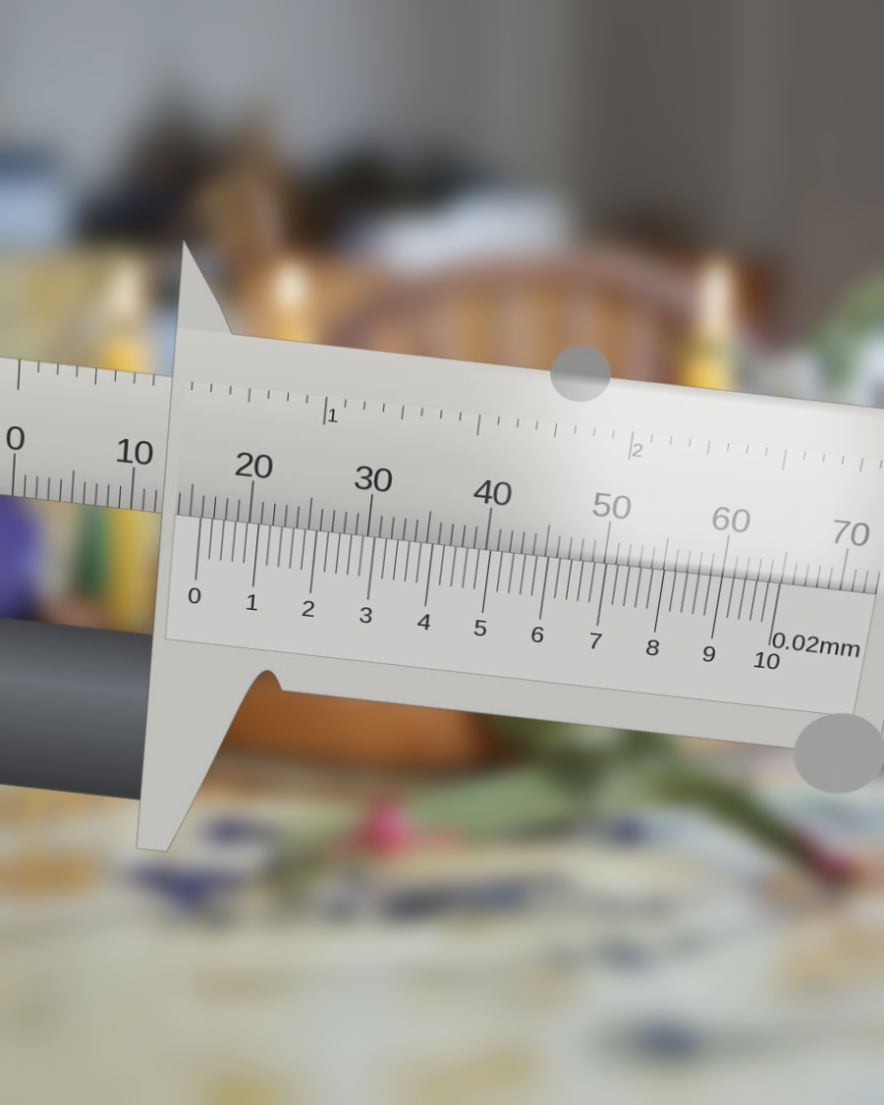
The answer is 15.9 mm
